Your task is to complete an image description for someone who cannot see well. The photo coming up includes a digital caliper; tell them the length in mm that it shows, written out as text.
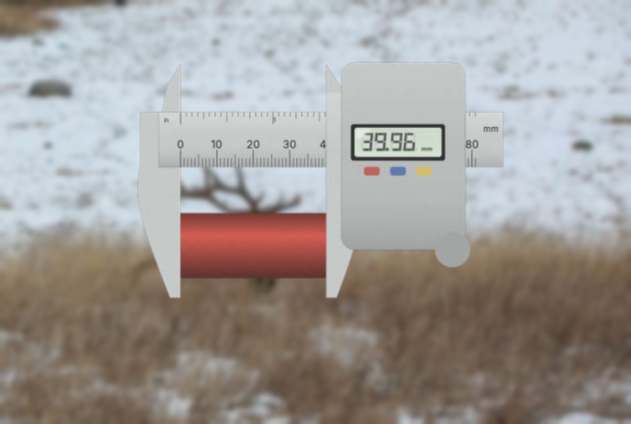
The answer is 39.96 mm
